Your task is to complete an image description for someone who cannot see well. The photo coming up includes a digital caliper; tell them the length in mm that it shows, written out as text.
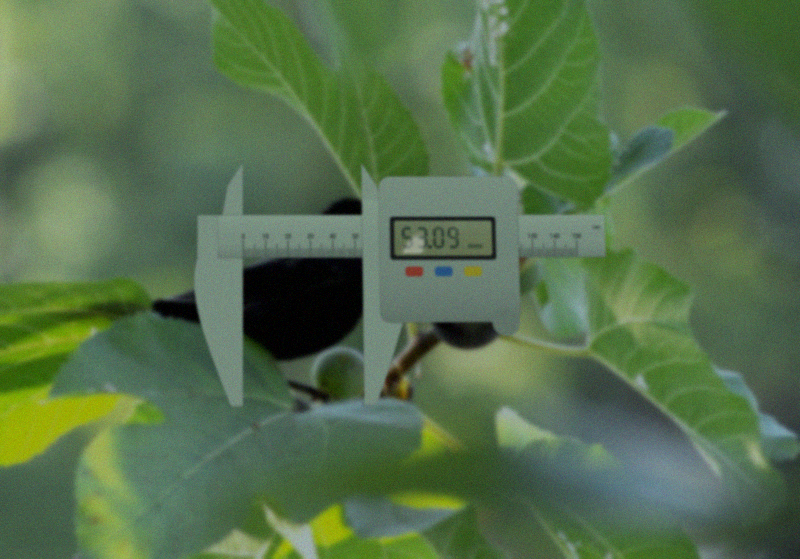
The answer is 53.09 mm
